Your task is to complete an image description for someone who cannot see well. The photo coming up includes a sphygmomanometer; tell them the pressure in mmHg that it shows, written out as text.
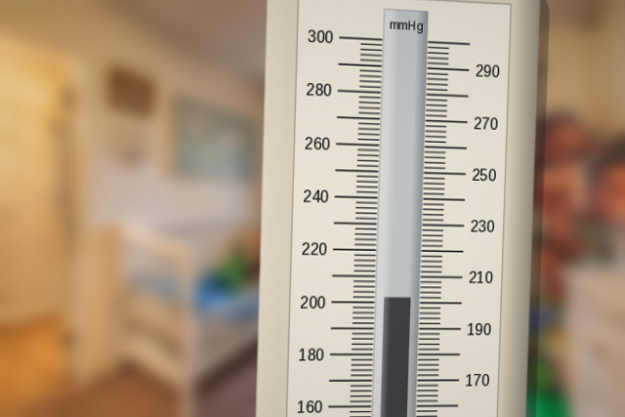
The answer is 202 mmHg
